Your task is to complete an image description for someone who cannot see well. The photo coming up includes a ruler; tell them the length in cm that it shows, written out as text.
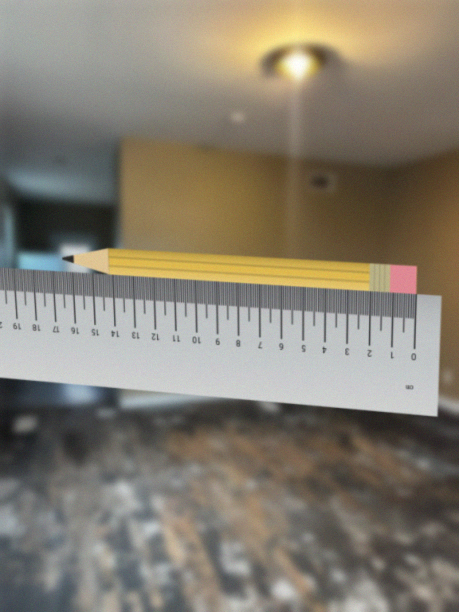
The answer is 16.5 cm
